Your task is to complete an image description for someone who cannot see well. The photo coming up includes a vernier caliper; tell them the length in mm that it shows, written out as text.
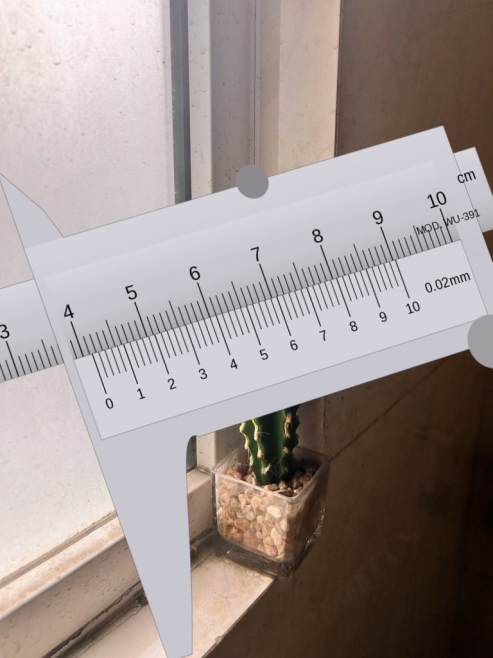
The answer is 41.4 mm
